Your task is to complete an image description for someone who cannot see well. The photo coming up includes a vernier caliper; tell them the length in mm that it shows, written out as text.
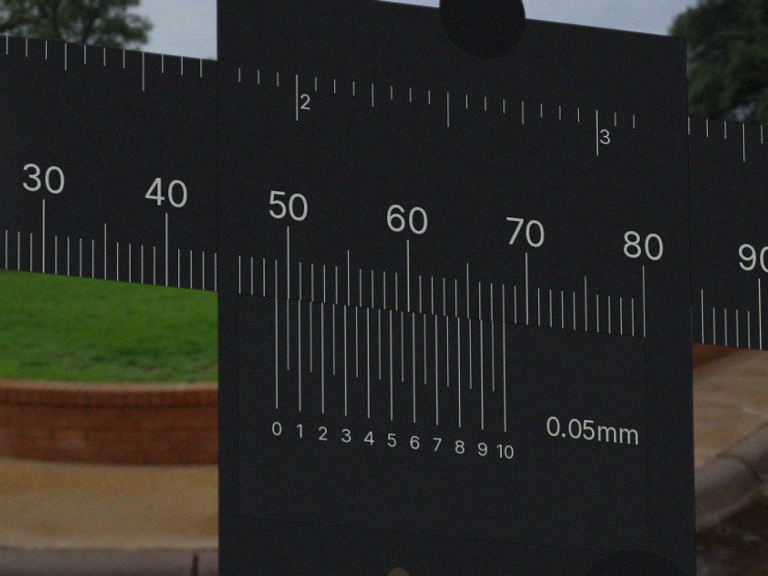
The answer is 49.0 mm
